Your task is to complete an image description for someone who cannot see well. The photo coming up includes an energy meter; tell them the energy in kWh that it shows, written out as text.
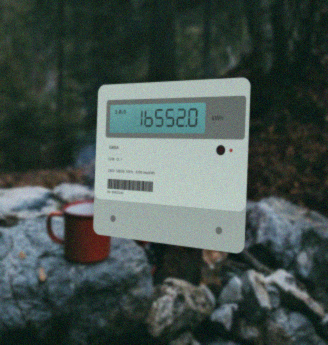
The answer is 16552.0 kWh
